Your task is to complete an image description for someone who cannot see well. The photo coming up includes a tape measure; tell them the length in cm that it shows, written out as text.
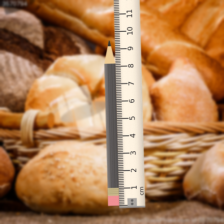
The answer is 9.5 cm
